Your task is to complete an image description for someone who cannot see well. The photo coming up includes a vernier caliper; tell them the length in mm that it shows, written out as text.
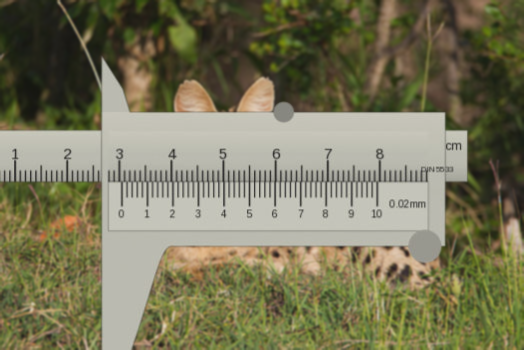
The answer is 30.5 mm
